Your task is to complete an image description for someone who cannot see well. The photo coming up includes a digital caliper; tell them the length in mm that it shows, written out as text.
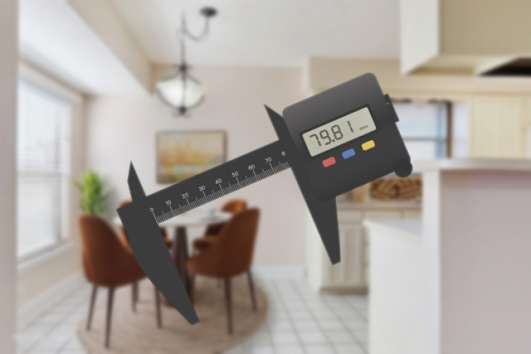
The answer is 79.81 mm
